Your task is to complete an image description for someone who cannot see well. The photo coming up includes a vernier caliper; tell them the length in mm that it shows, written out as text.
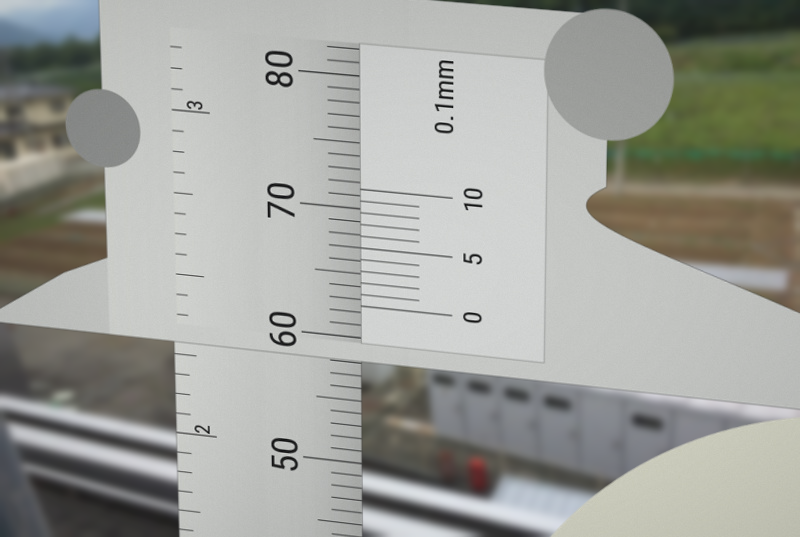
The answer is 62.5 mm
